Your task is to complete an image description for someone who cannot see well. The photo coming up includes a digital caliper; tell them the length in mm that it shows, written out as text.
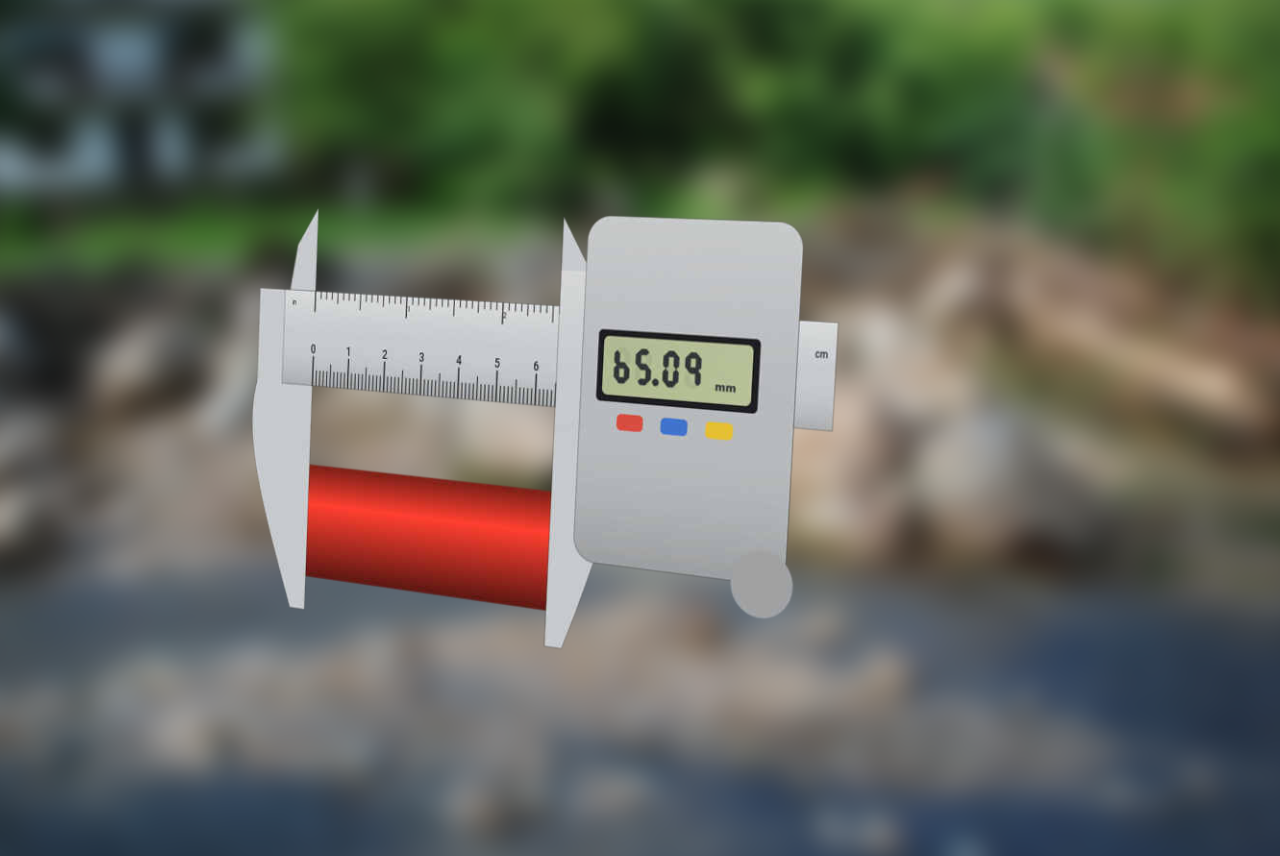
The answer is 65.09 mm
